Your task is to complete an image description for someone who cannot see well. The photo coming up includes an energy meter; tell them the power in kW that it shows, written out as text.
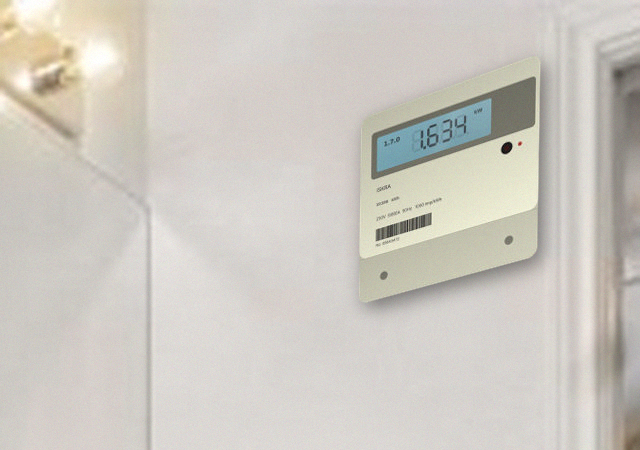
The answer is 1.634 kW
